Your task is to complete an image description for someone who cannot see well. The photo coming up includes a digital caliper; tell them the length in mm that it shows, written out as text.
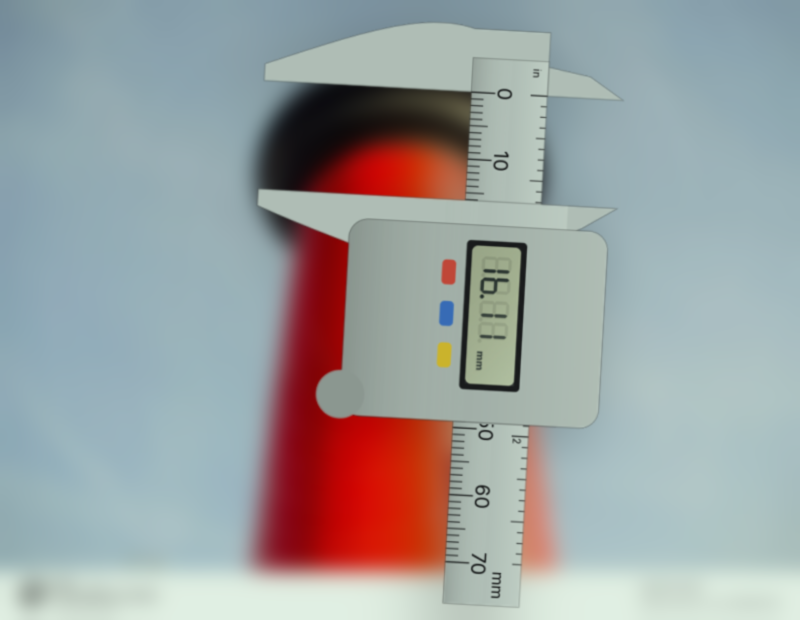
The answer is 16.11 mm
